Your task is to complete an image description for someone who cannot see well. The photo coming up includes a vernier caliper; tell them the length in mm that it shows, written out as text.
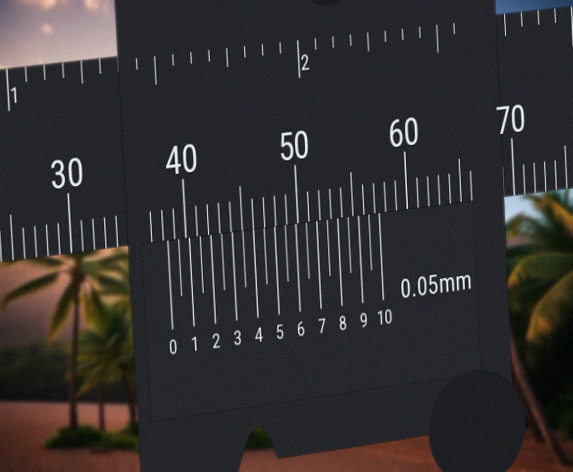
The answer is 38.4 mm
